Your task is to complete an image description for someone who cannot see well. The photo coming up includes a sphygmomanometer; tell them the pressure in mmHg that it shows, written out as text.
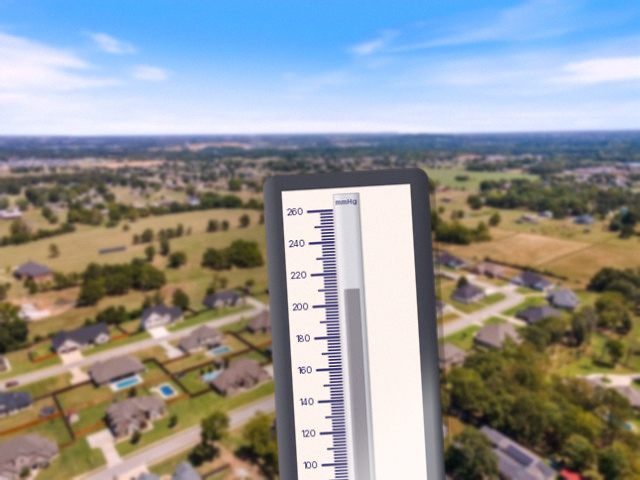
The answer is 210 mmHg
